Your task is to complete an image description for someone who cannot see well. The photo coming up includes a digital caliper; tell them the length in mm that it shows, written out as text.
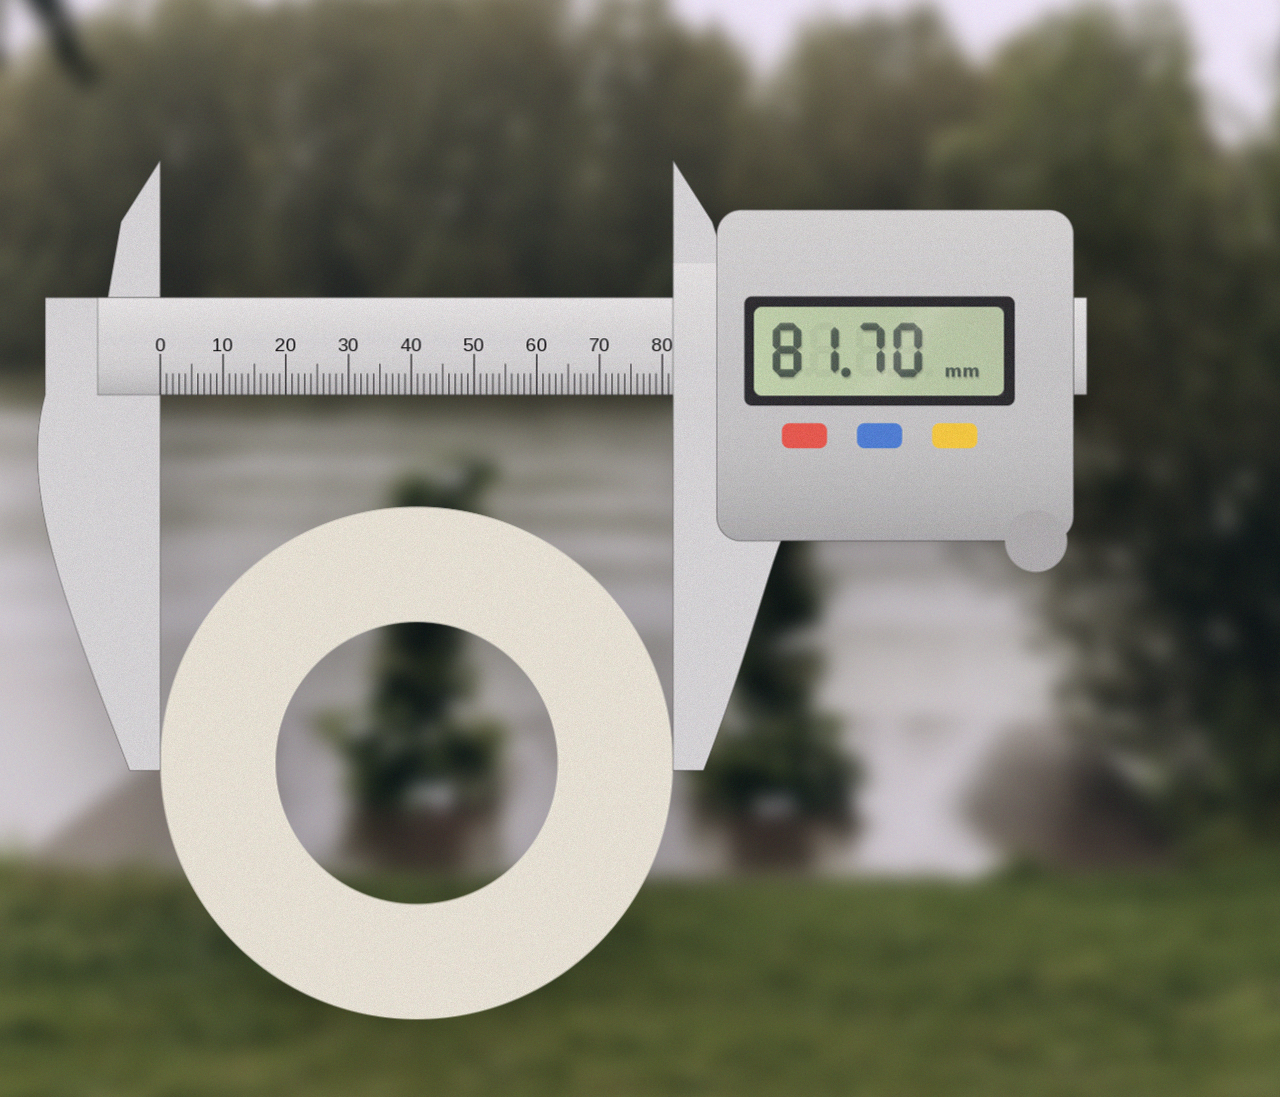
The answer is 81.70 mm
